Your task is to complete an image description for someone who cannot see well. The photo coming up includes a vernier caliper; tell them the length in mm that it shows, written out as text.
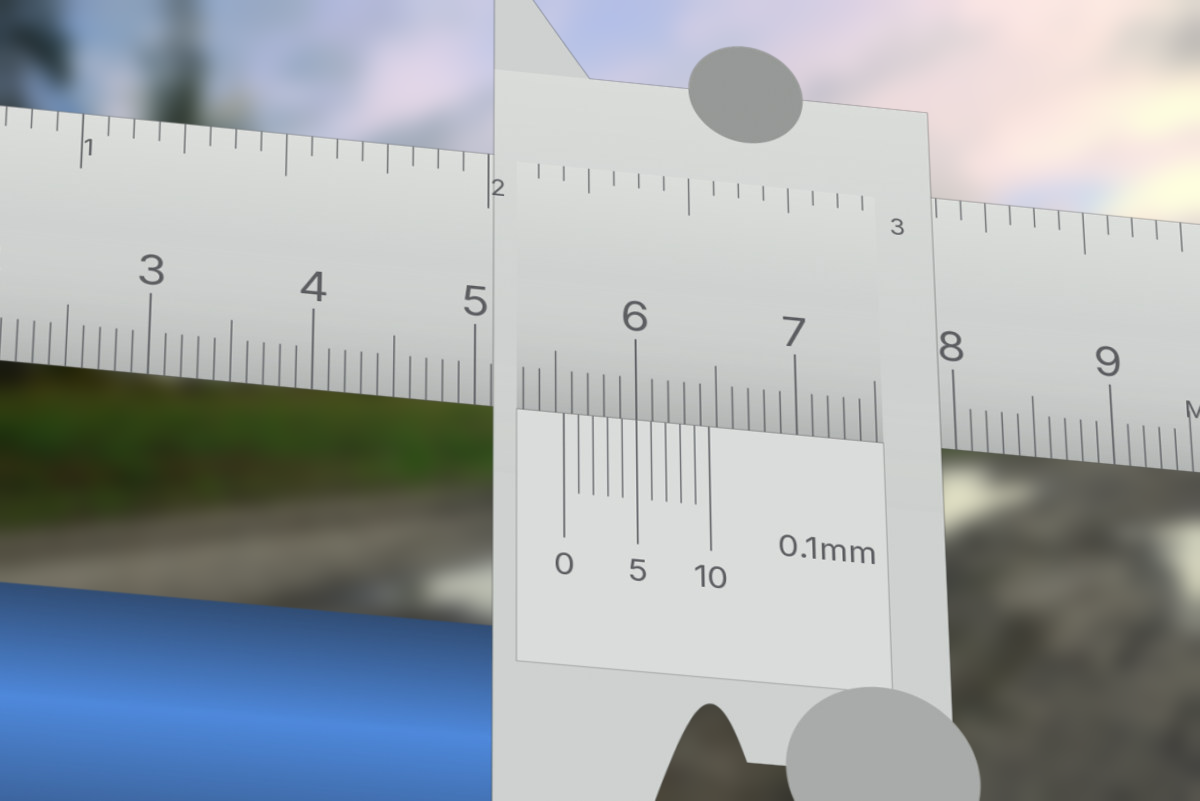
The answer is 55.5 mm
